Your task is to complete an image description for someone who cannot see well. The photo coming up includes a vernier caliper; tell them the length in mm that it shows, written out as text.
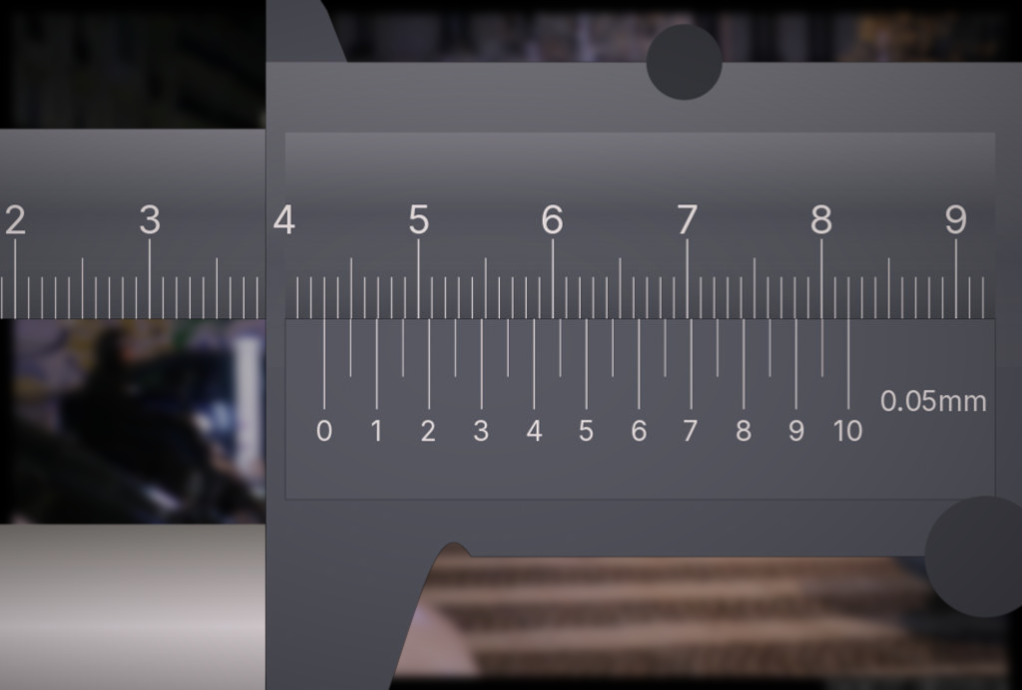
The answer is 43.0 mm
